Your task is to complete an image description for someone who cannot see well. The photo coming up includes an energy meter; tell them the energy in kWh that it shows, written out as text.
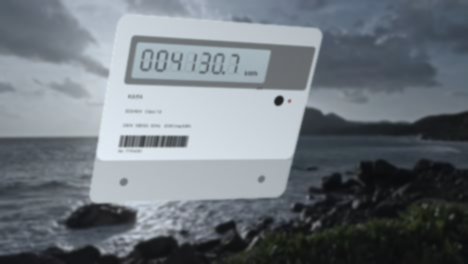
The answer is 4130.7 kWh
